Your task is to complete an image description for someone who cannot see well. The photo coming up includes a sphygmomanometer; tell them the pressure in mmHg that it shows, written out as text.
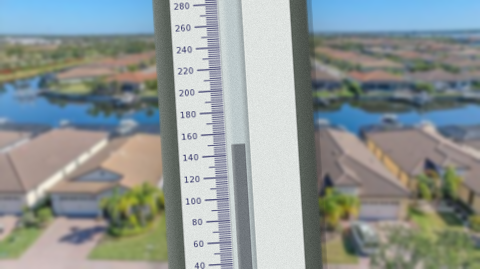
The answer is 150 mmHg
